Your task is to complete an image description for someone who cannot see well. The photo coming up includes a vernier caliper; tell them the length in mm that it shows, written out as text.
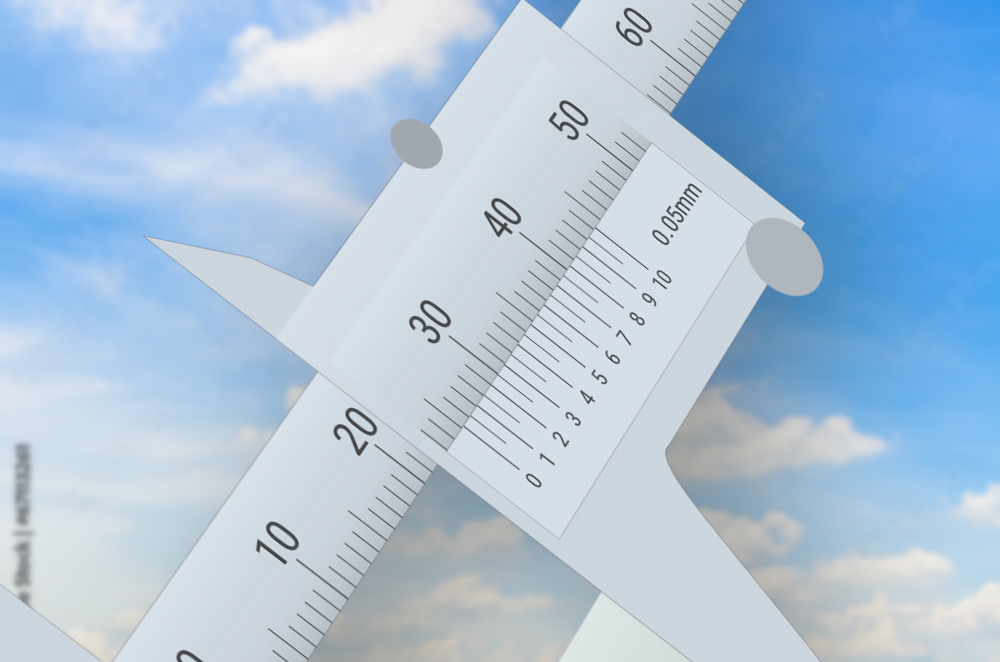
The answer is 25.2 mm
